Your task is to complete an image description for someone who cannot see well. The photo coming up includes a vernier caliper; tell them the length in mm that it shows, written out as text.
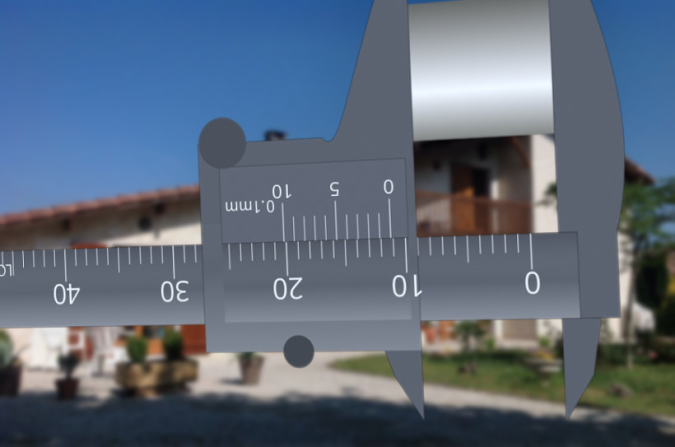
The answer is 11.2 mm
